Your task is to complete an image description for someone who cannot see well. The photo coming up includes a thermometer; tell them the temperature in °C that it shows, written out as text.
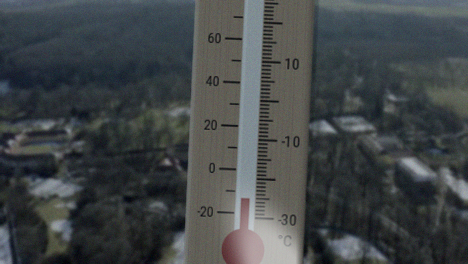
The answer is -25 °C
